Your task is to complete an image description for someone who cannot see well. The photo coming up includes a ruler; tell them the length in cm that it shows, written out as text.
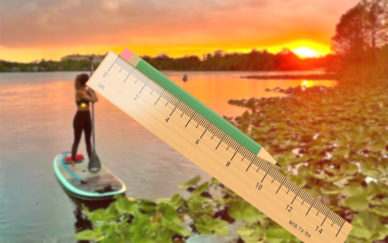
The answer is 10.5 cm
